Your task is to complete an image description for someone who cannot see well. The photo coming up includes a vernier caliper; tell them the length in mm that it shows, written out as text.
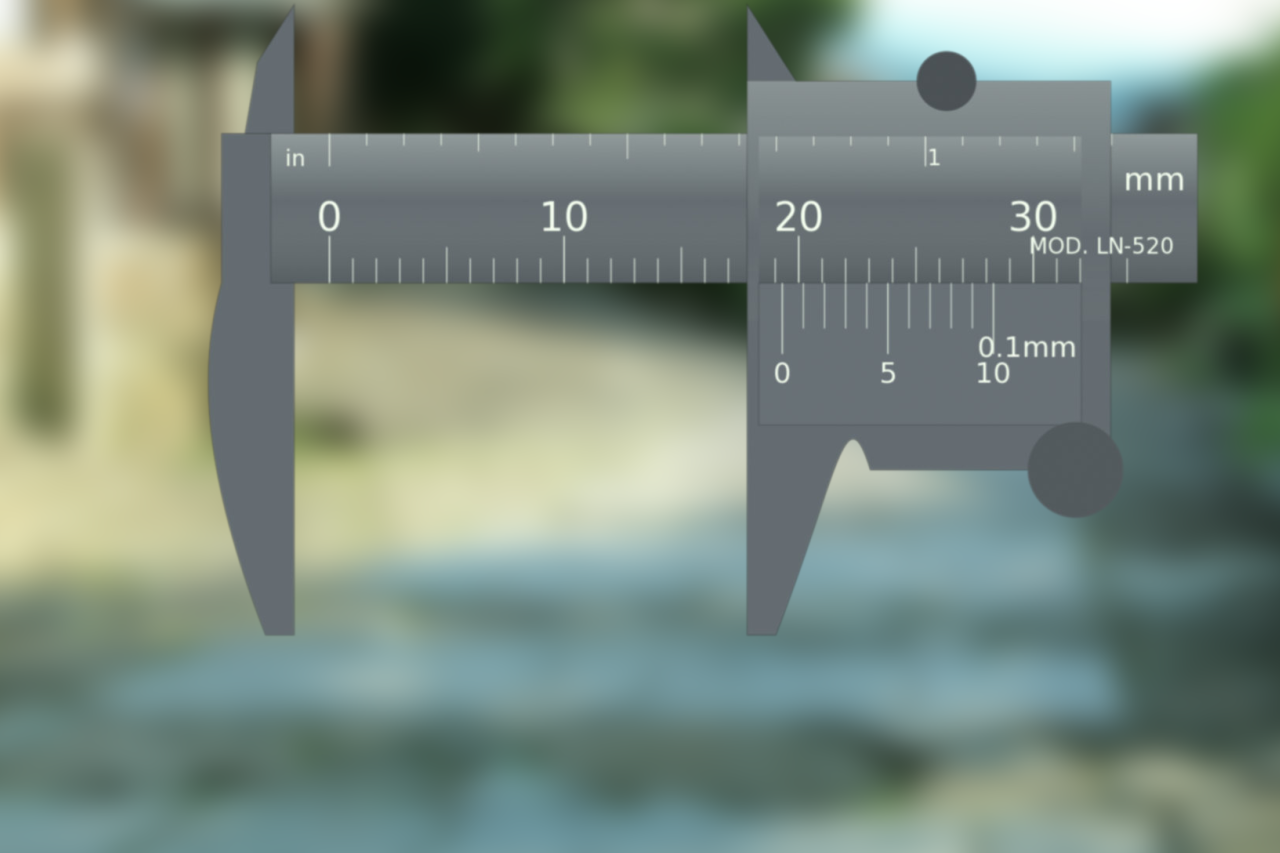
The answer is 19.3 mm
